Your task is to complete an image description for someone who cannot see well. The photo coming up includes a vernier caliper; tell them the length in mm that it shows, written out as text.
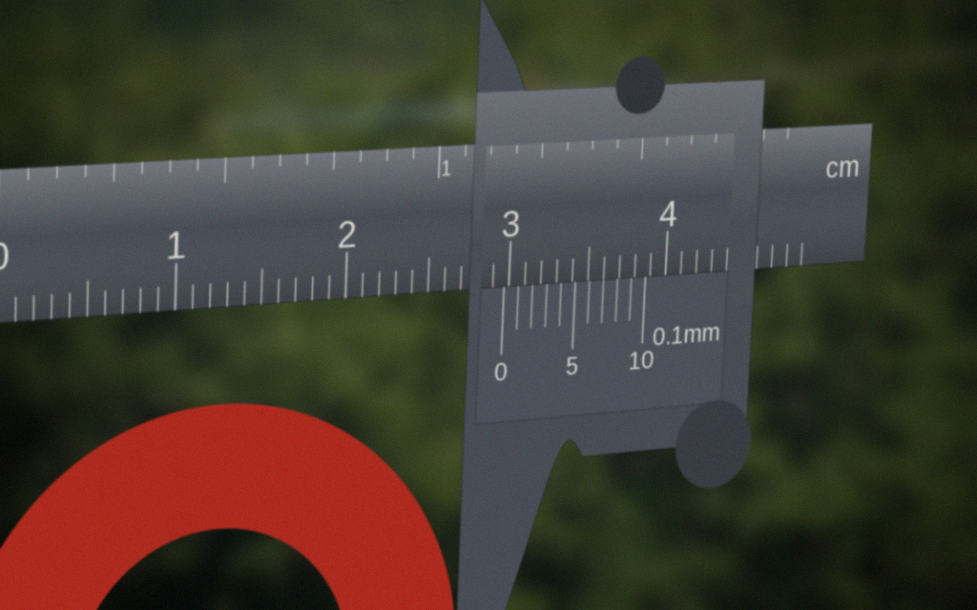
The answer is 29.7 mm
